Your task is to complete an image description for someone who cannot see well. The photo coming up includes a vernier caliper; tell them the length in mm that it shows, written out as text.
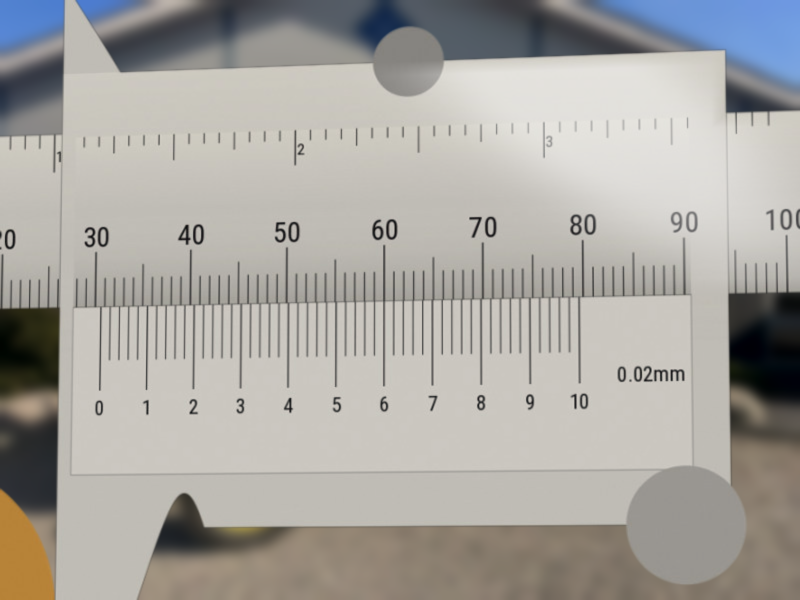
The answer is 30.6 mm
